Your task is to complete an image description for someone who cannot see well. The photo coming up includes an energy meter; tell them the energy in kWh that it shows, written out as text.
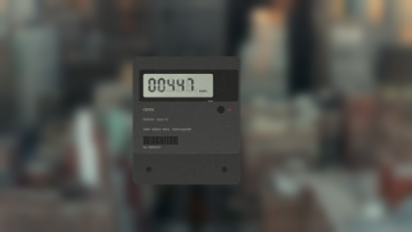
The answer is 447 kWh
